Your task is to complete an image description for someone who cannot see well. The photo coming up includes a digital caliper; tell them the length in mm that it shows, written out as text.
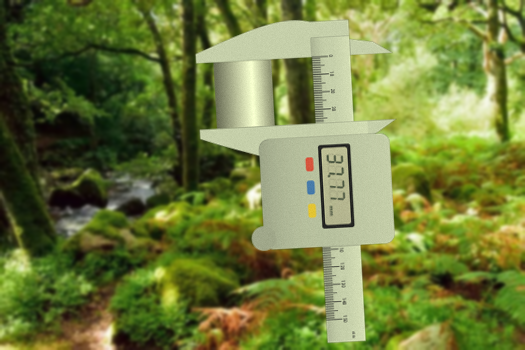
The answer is 37.77 mm
